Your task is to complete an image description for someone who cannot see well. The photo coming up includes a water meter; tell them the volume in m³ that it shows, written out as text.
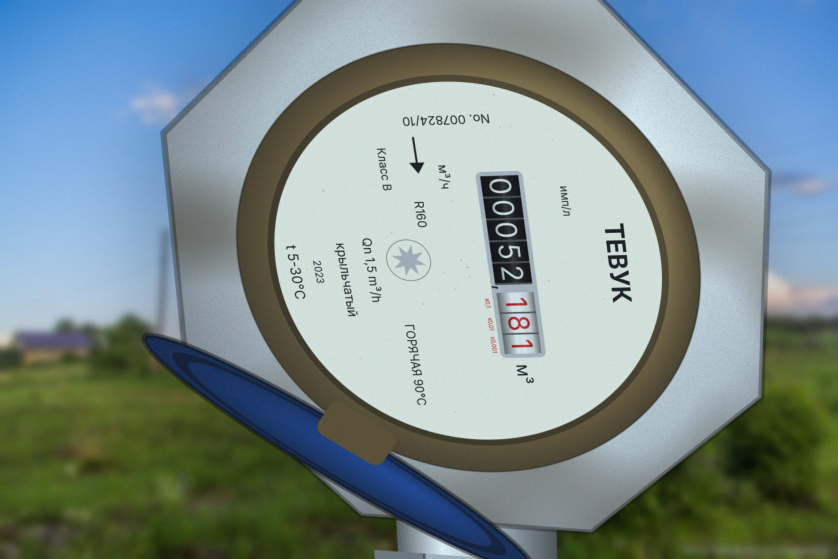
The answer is 52.181 m³
